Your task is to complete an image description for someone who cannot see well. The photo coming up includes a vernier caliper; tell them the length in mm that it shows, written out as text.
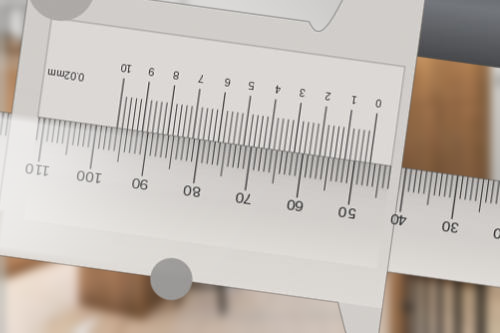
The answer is 47.0 mm
